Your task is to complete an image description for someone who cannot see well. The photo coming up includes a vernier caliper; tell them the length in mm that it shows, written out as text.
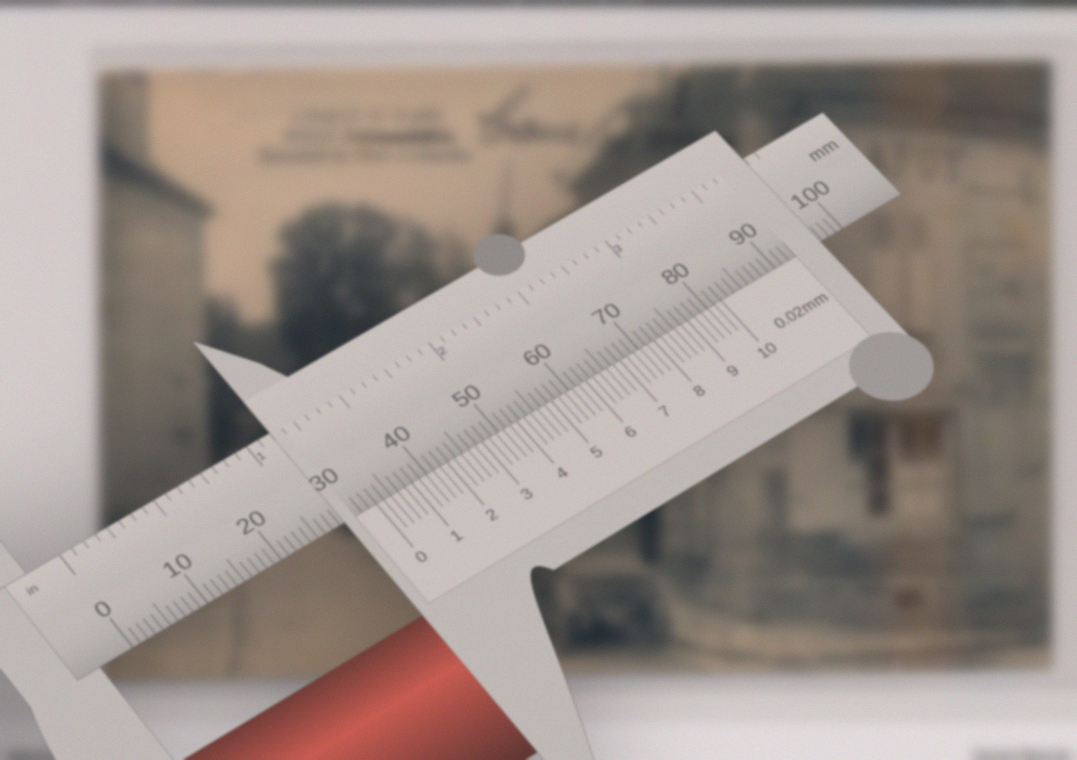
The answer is 33.0 mm
